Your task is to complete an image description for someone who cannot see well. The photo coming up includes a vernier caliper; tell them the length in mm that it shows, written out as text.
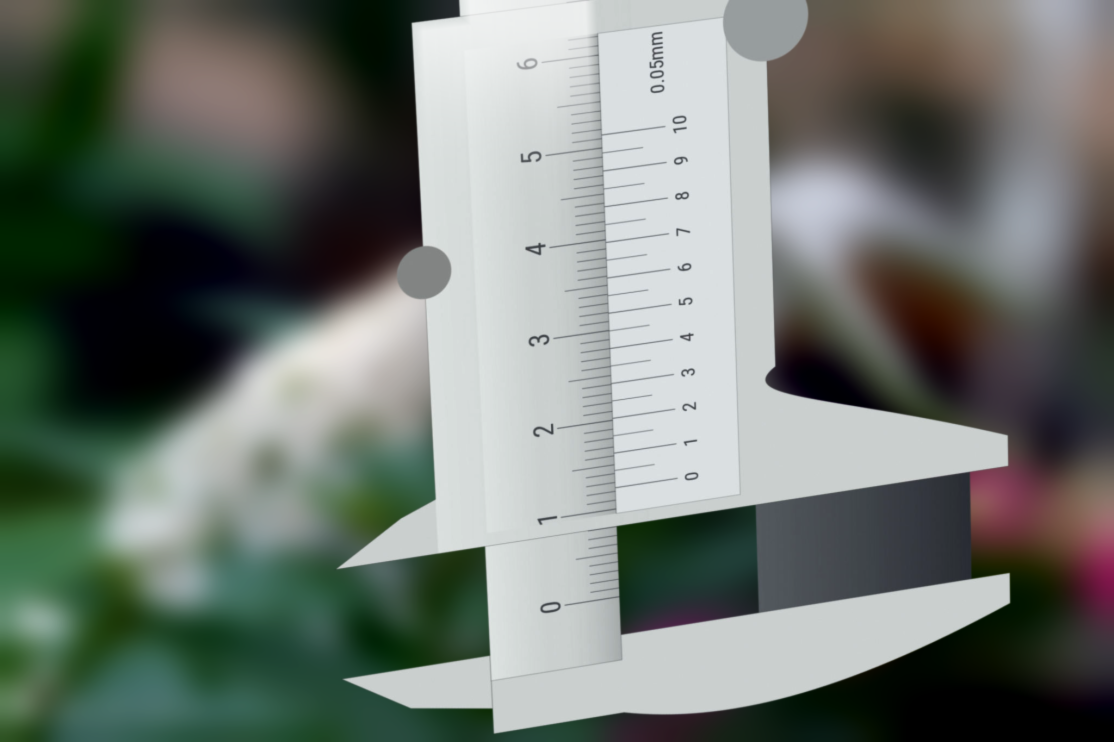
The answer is 12.4 mm
